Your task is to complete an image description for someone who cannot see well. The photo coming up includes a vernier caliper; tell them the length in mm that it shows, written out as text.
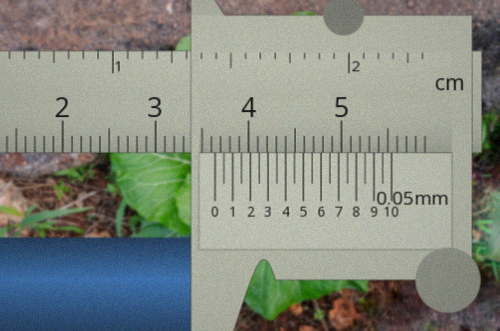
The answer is 36.4 mm
